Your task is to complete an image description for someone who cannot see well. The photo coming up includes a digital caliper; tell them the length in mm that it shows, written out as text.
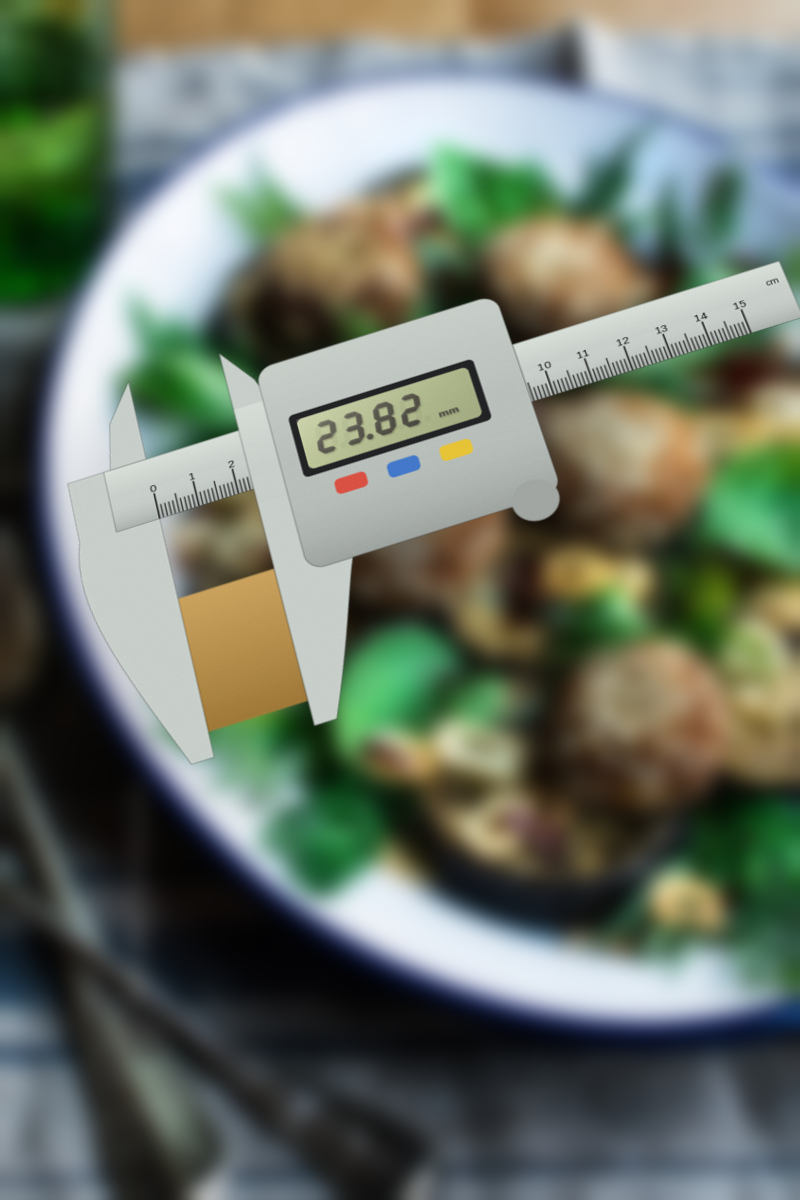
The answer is 23.82 mm
